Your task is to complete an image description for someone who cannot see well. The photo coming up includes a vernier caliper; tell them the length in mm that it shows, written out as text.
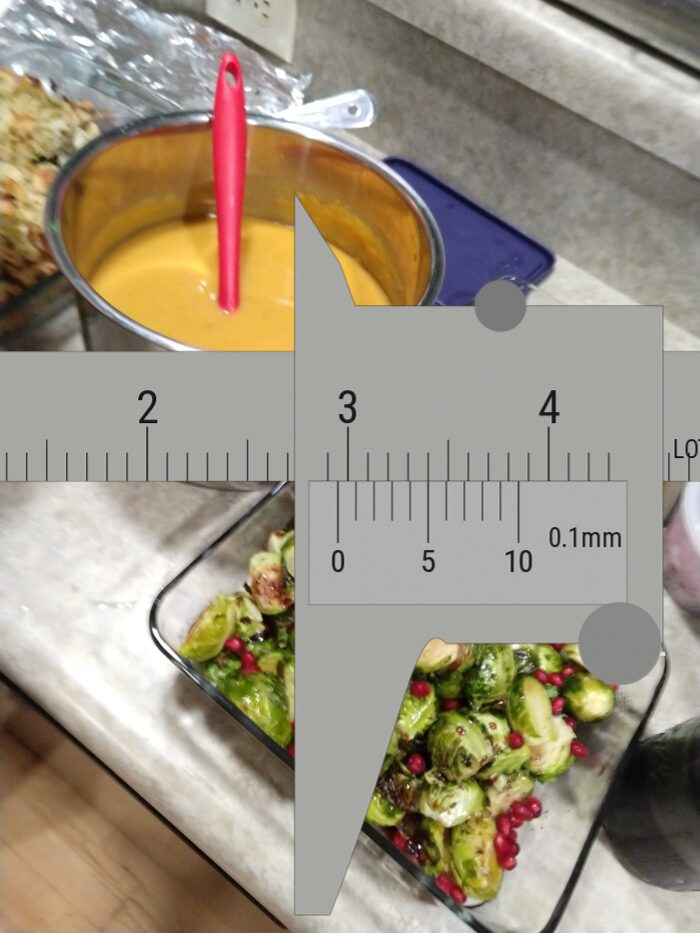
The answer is 29.5 mm
